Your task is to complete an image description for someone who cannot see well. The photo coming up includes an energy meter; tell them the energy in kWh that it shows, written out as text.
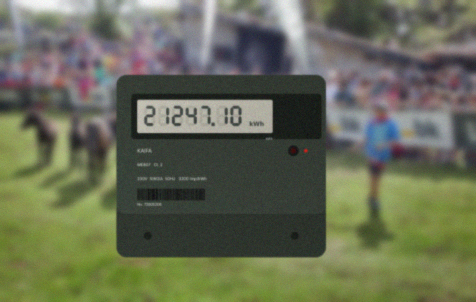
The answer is 21247.10 kWh
